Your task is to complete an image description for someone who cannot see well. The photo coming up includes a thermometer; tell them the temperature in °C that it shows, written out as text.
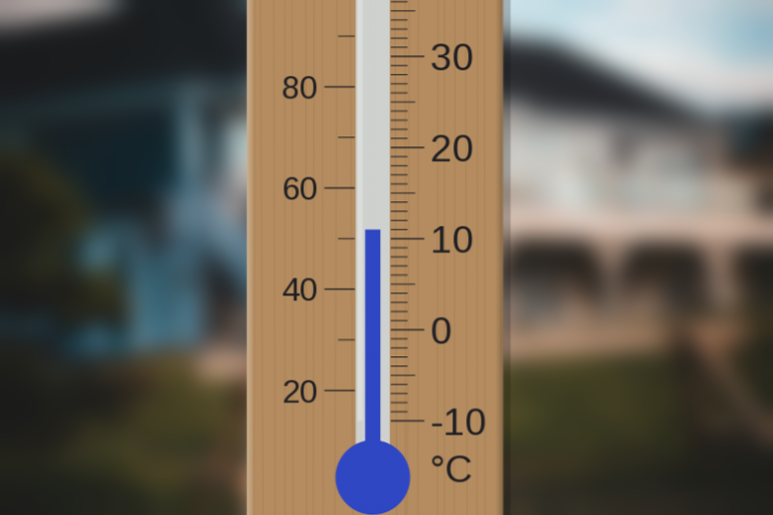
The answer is 11 °C
